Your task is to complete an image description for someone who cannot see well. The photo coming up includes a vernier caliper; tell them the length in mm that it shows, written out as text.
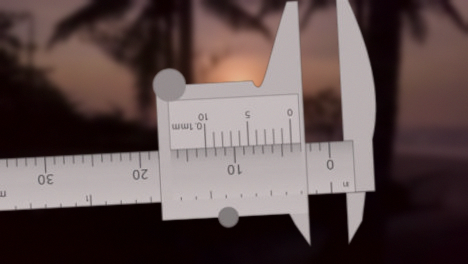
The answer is 4.0 mm
